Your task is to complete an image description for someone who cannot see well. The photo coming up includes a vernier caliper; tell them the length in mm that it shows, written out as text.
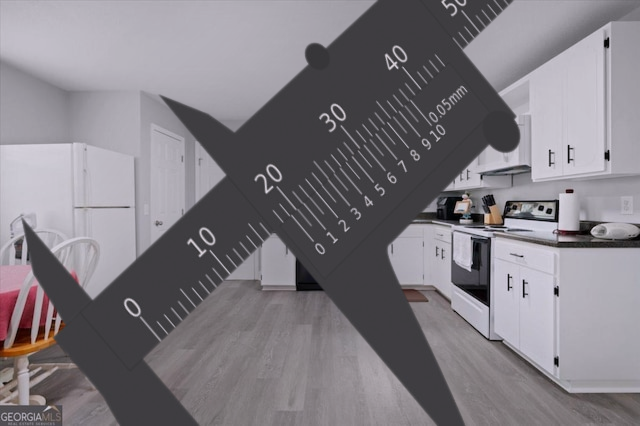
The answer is 19.2 mm
